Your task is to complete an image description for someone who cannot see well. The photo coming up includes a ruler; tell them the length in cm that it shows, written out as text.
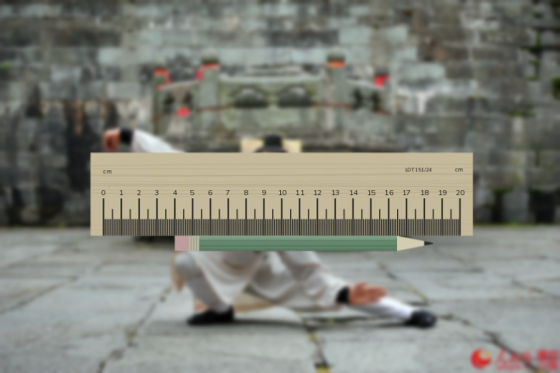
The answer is 14.5 cm
